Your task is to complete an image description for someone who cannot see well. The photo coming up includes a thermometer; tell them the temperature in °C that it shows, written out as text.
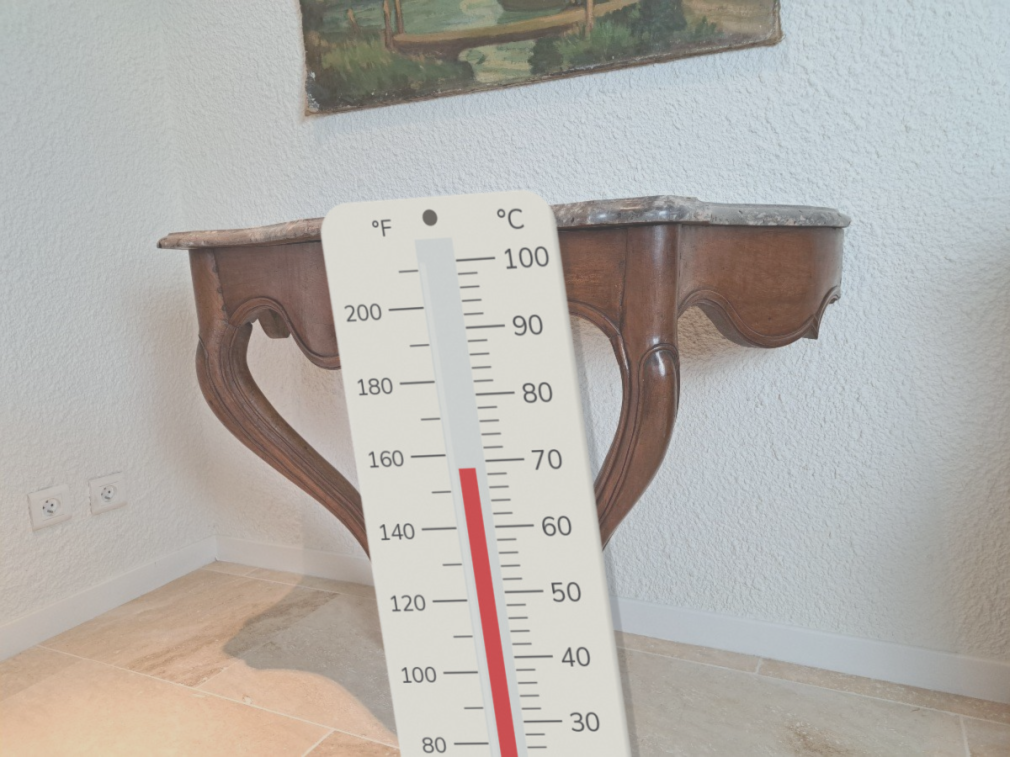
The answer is 69 °C
